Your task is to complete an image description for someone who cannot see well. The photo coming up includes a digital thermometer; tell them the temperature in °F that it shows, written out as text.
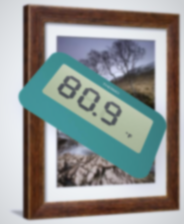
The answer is 80.9 °F
